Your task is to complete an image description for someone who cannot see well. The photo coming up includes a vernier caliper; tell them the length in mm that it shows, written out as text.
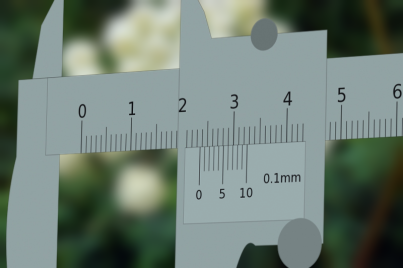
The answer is 23.6 mm
